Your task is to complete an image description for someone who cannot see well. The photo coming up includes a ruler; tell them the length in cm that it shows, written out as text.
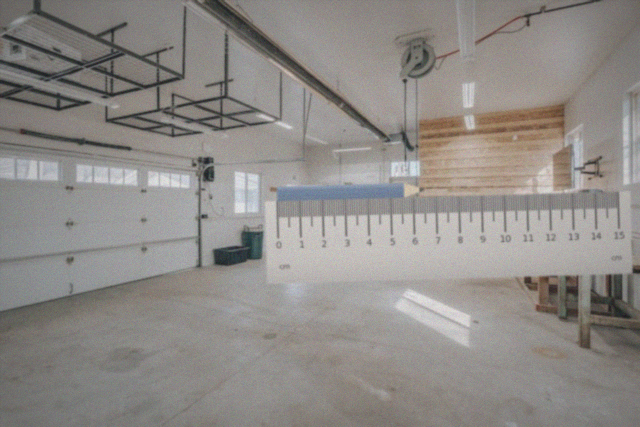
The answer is 6.5 cm
